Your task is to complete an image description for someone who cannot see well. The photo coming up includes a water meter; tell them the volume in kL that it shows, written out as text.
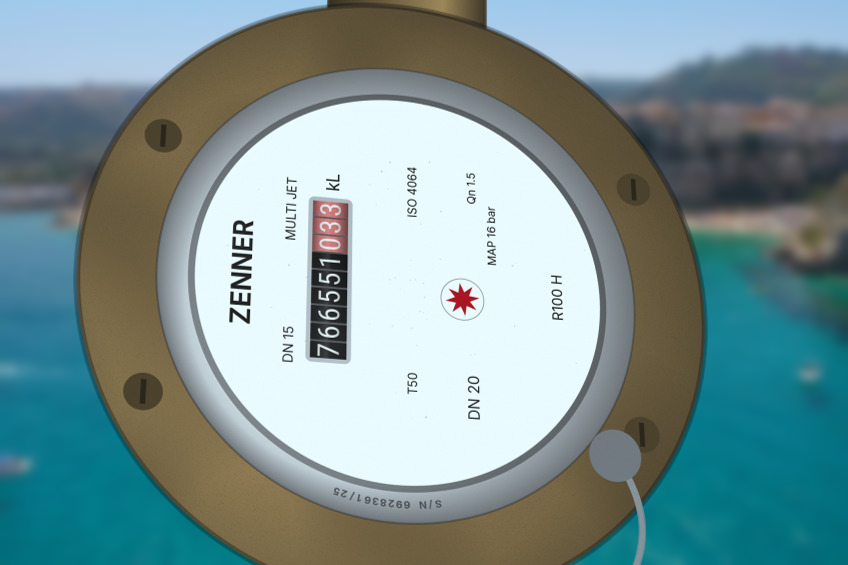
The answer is 766551.033 kL
